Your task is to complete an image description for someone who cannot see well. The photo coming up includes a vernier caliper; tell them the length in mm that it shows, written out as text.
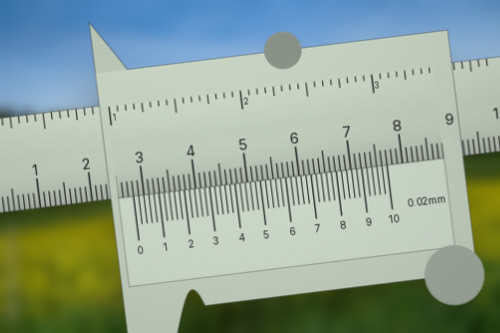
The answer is 28.0 mm
